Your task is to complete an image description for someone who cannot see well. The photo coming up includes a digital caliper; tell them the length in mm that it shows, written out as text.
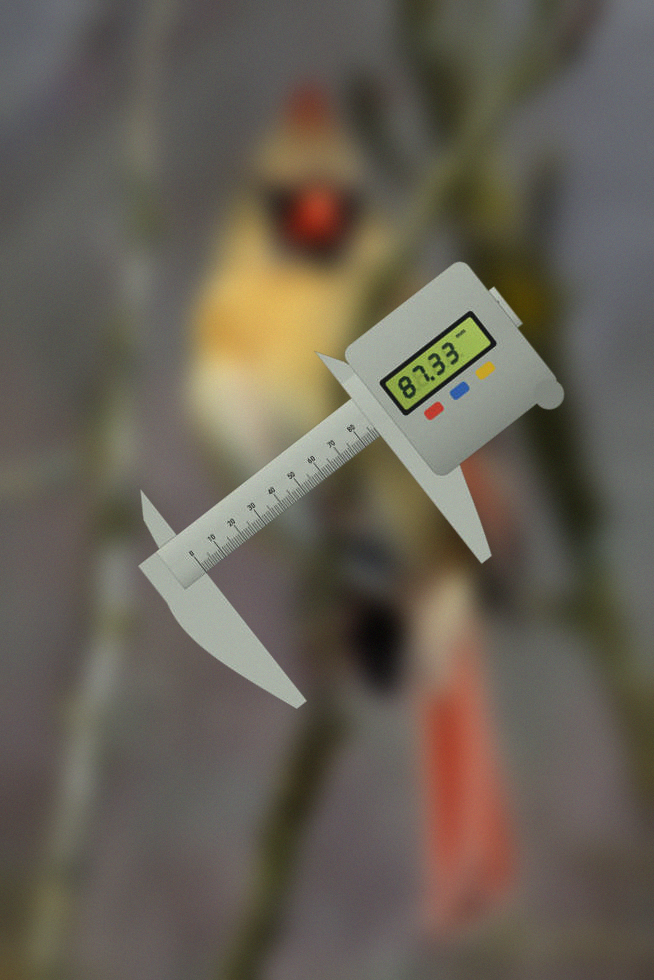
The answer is 87.33 mm
